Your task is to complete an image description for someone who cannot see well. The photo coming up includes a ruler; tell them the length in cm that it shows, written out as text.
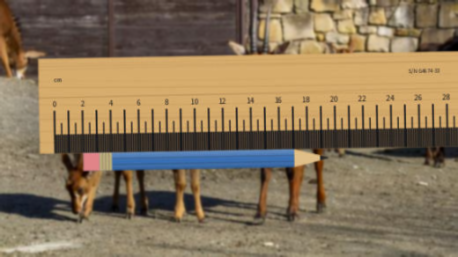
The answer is 17.5 cm
